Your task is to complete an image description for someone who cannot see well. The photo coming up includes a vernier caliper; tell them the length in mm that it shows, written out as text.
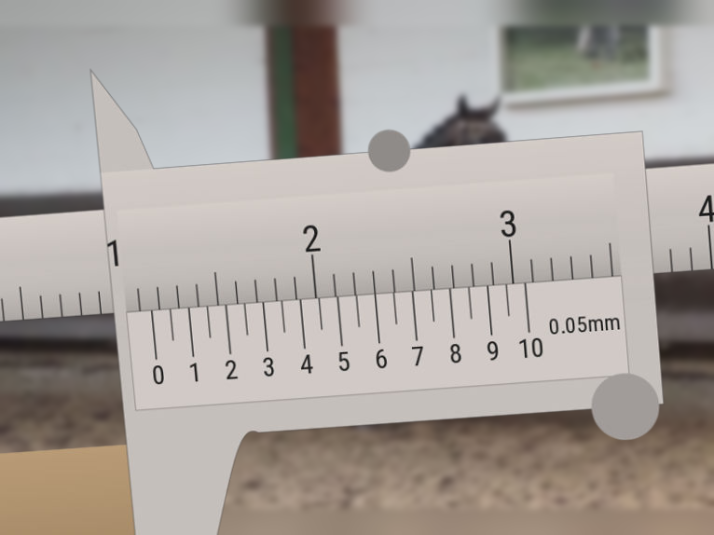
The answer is 11.6 mm
